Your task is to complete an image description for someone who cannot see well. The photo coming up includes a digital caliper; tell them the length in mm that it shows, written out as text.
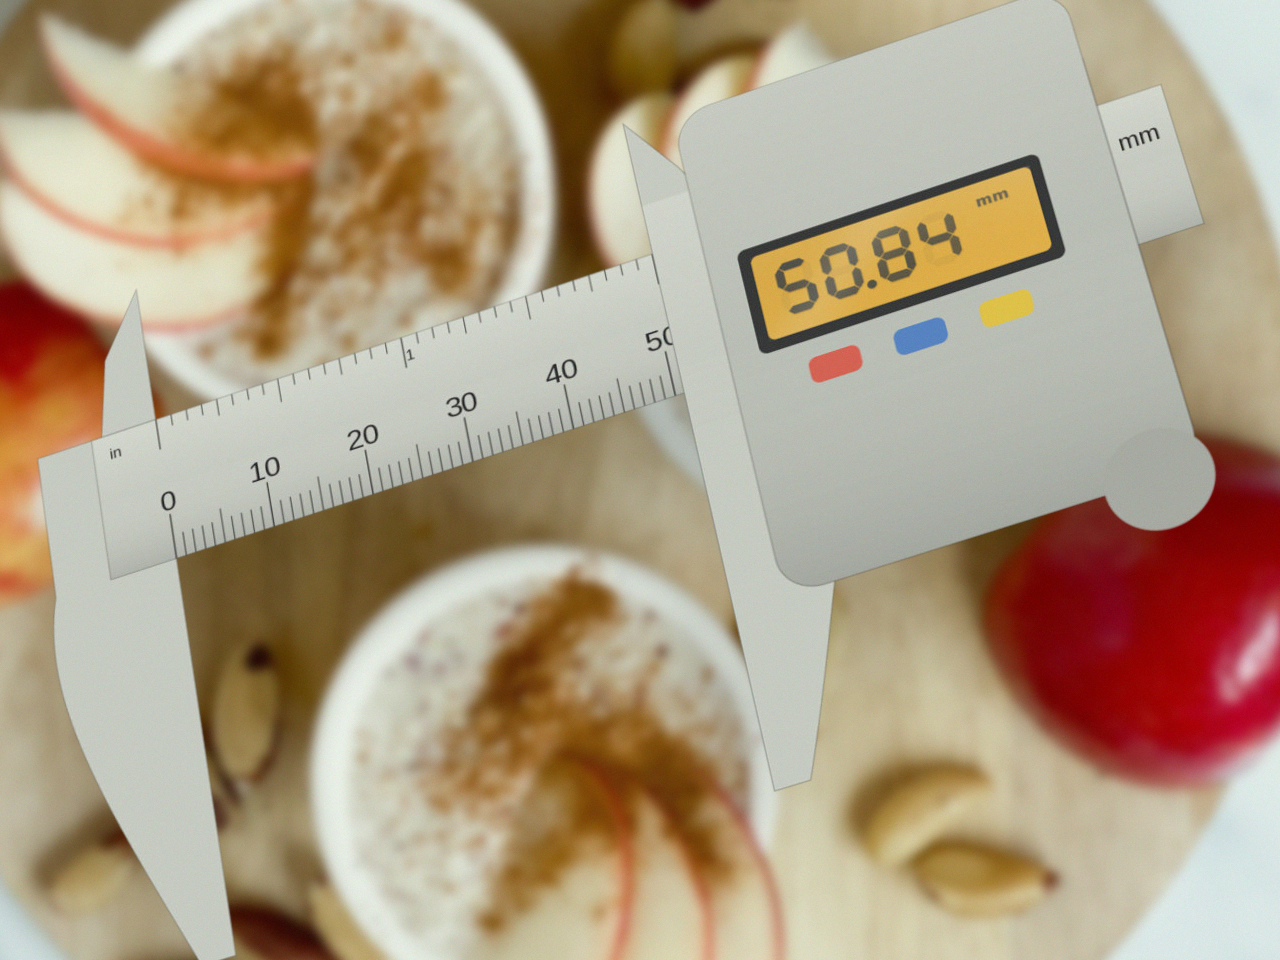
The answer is 50.84 mm
